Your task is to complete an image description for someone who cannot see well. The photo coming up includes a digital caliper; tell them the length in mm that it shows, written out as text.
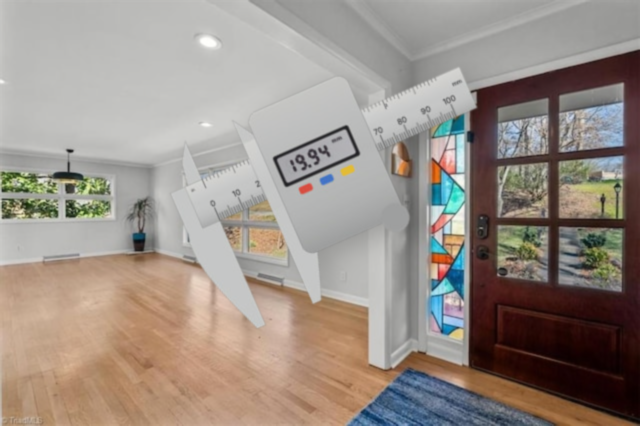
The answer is 19.94 mm
